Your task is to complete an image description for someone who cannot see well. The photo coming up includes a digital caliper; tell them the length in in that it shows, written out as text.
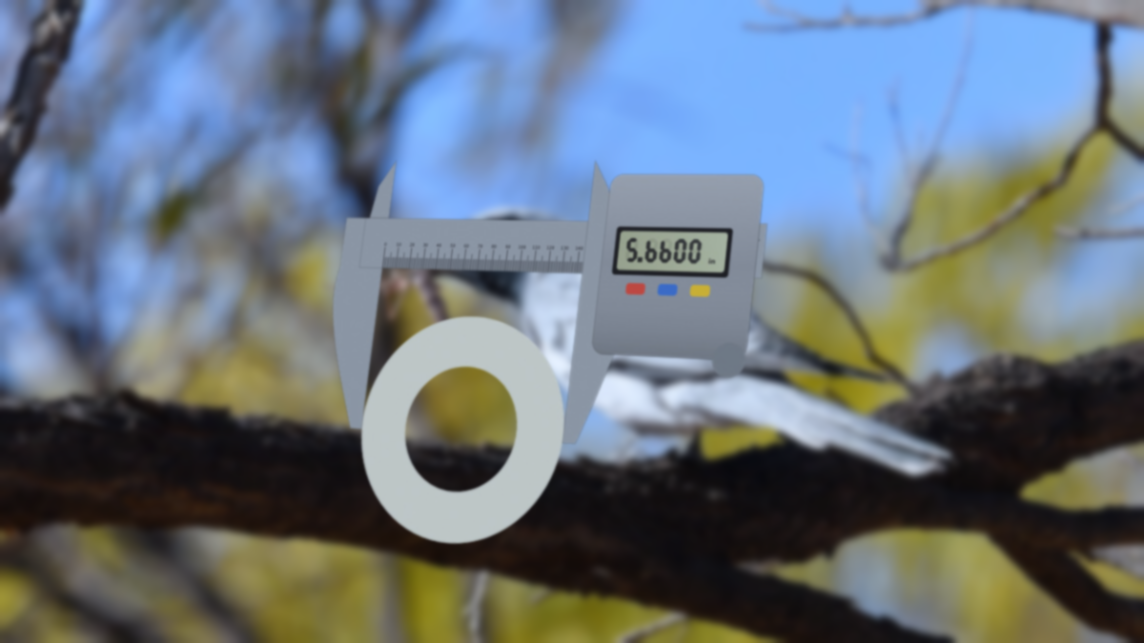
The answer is 5.6600 in
